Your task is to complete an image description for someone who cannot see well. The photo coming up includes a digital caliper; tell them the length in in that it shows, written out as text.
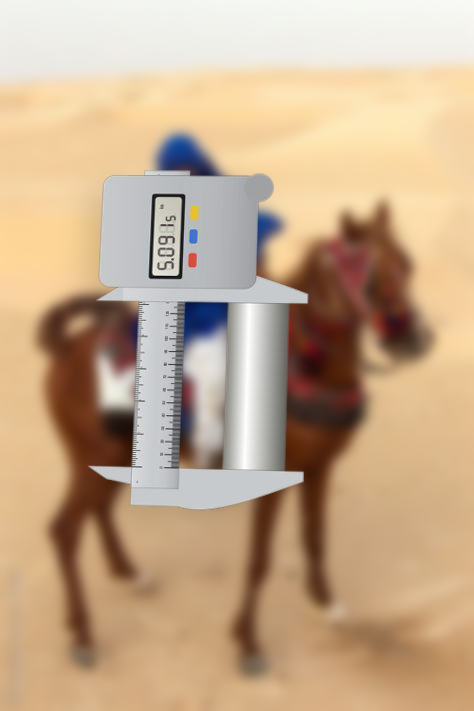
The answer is 5.0915 in
